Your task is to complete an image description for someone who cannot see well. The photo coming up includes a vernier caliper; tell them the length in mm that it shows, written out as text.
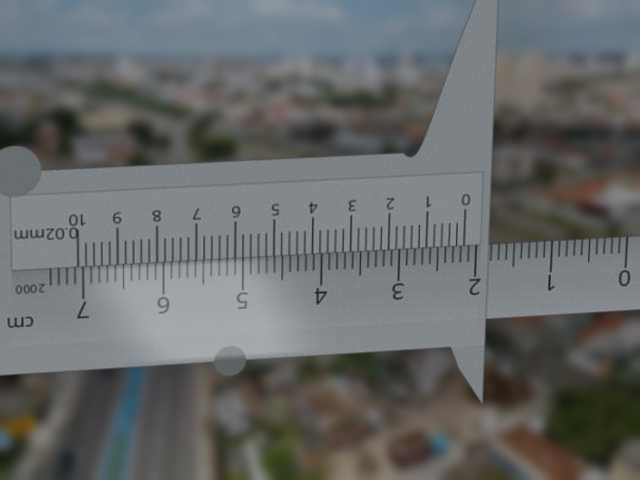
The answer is 21.6 mm
